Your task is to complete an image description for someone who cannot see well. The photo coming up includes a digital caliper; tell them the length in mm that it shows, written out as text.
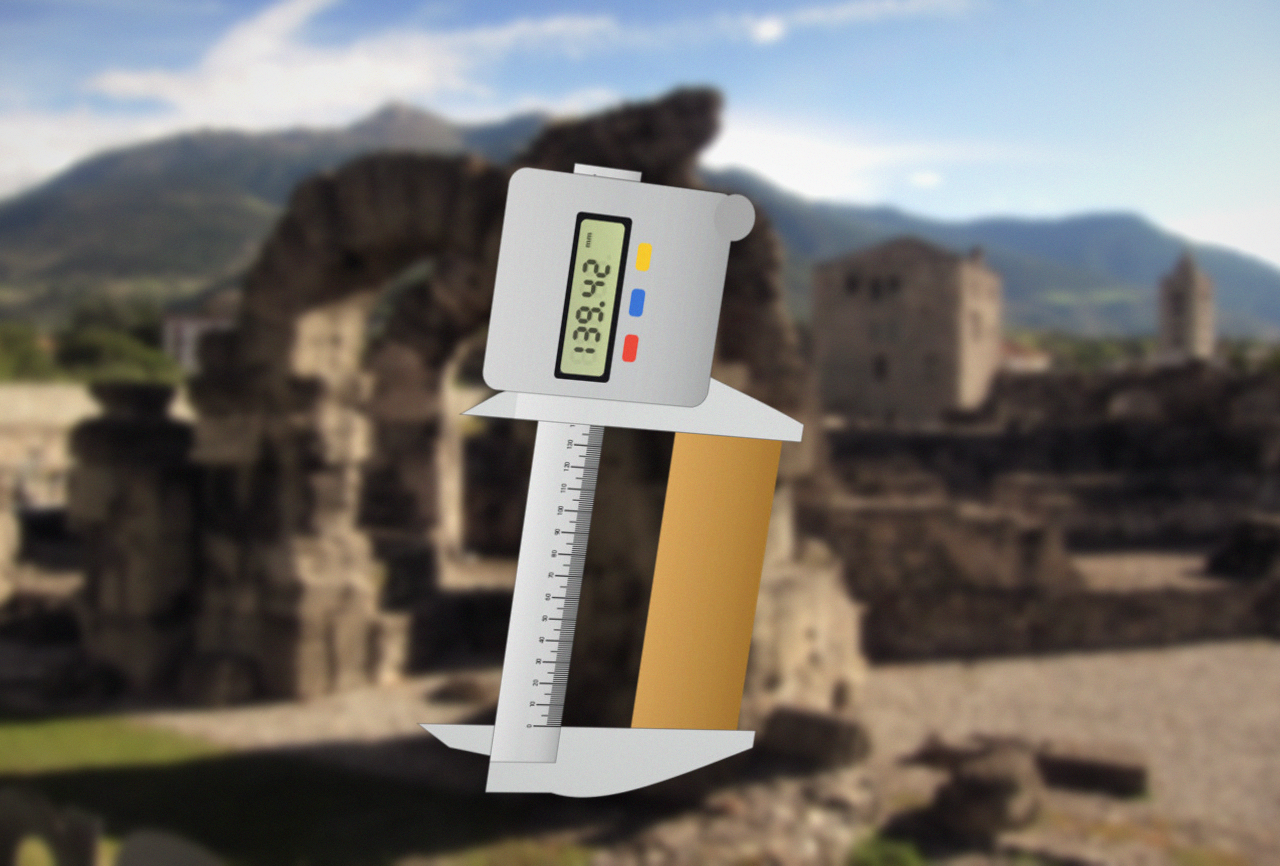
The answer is 139.42 mm
